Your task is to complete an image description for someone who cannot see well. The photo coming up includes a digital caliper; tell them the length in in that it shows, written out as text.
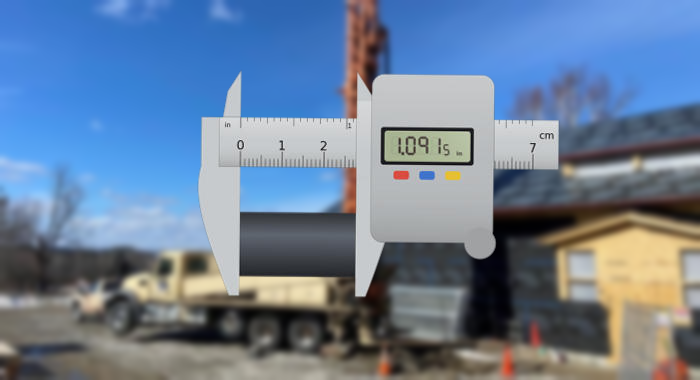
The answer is 1.0915 in
